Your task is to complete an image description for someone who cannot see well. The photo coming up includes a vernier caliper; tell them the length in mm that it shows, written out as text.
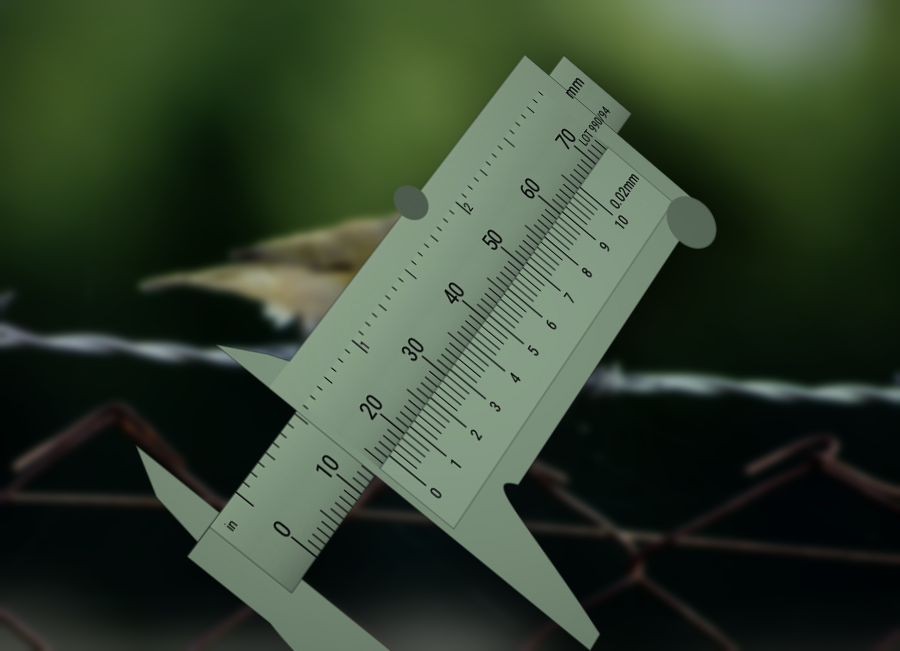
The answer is 16.4 mm
